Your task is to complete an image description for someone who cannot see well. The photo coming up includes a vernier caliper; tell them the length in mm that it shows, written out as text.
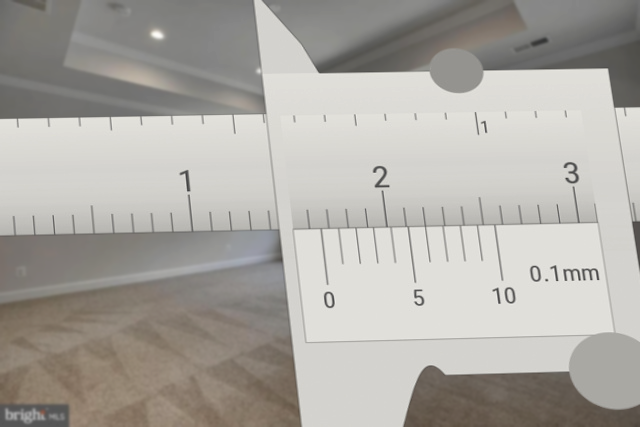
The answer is 16.6 mm
